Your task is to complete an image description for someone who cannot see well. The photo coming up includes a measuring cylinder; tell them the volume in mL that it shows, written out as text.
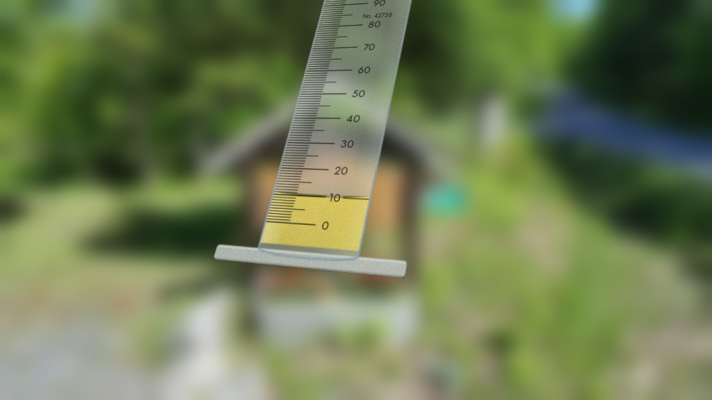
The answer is 10 mL
